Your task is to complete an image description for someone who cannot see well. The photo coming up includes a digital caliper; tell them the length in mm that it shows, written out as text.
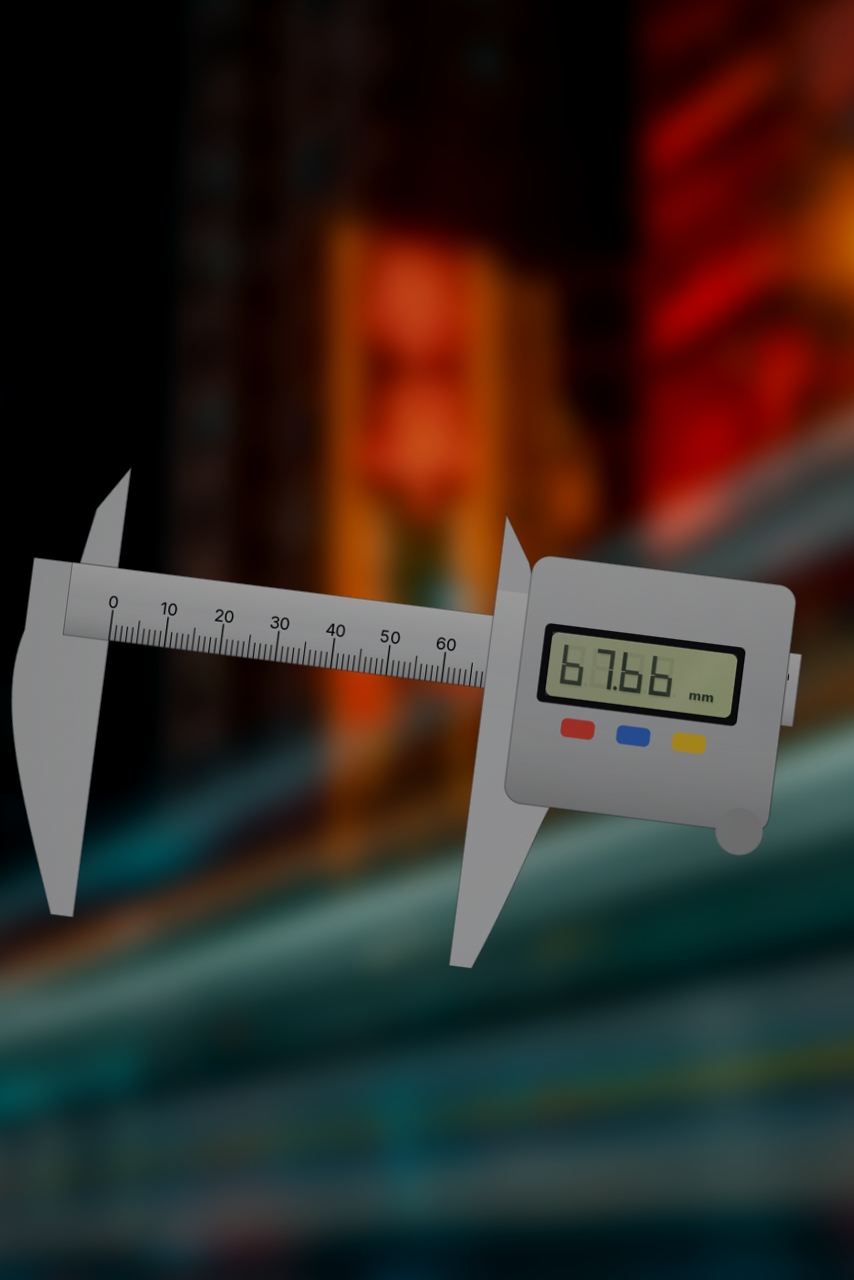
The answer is 67.66 mm
